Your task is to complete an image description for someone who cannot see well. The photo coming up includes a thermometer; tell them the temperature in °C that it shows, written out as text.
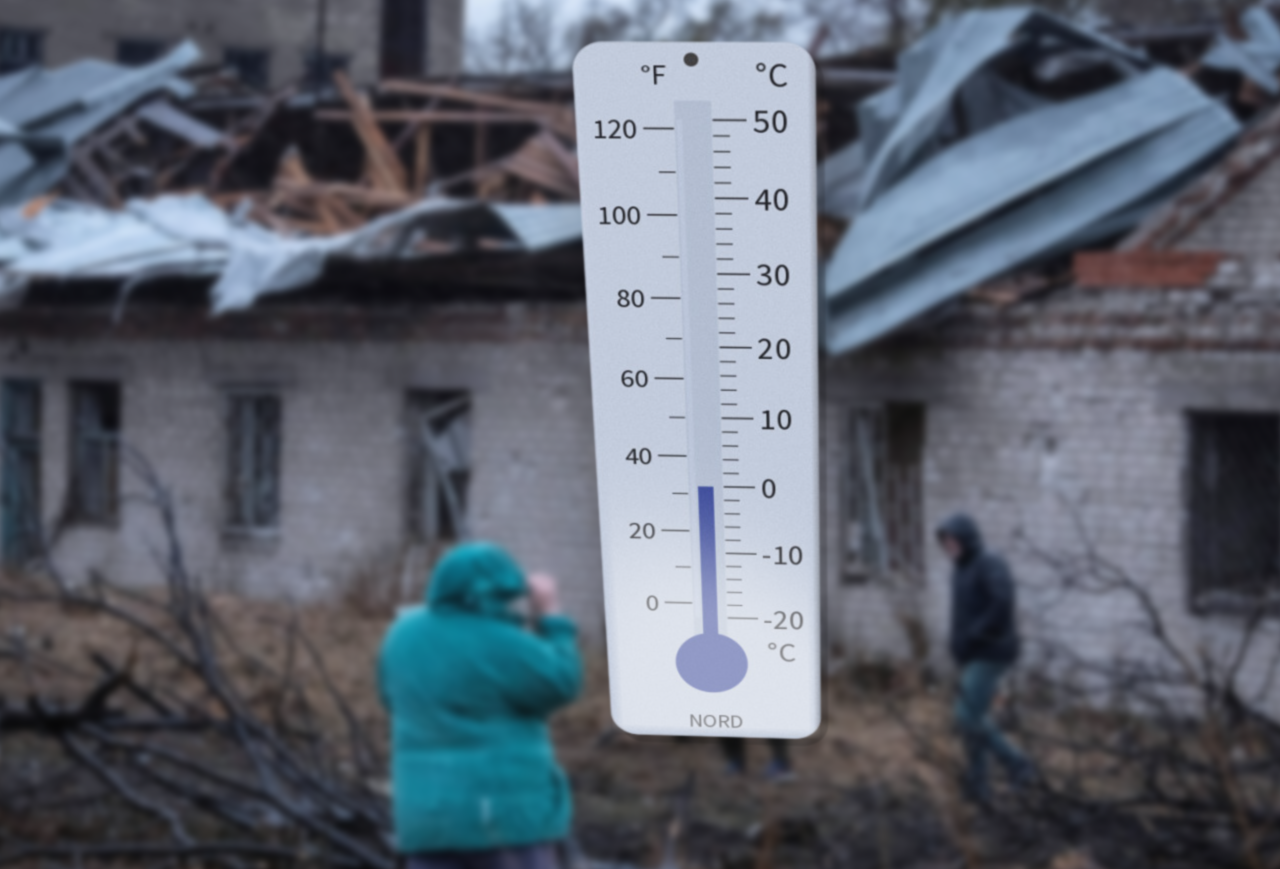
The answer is 0 °C
